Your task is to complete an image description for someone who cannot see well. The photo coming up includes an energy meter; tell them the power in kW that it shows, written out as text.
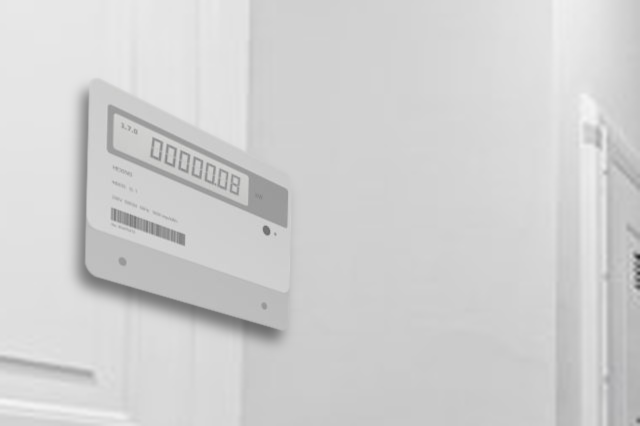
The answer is 0.08 kW
